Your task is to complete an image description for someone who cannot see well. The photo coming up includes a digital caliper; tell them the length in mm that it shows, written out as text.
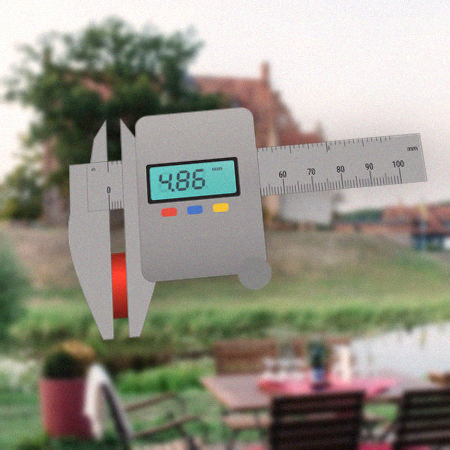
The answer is 4.86 mm
